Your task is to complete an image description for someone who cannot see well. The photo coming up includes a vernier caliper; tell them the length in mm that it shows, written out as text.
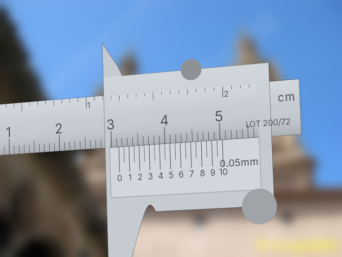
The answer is 31.4 mm
